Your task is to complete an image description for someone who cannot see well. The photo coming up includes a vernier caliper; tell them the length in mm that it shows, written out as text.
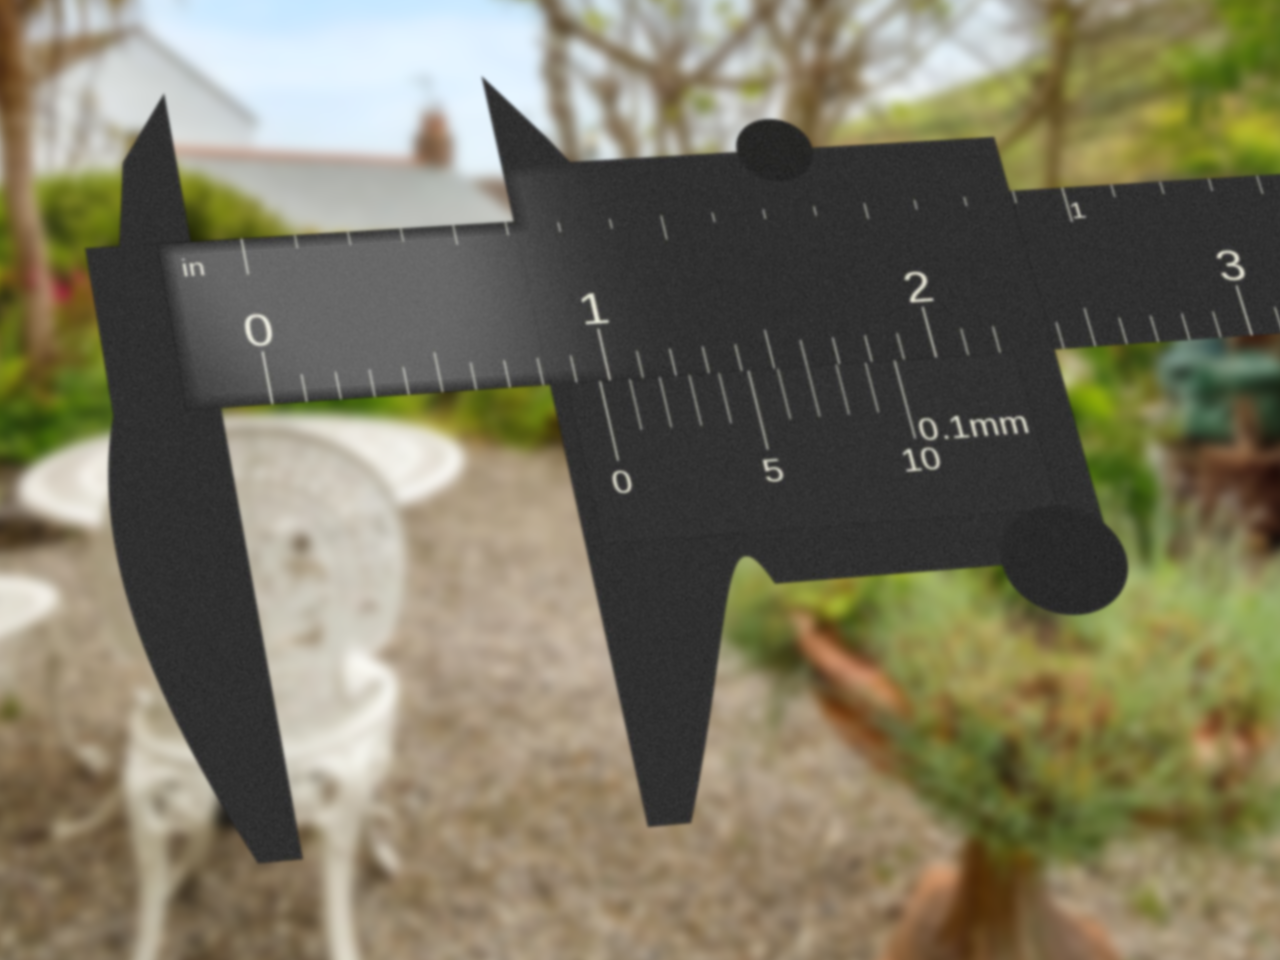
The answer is 9.7 mm
